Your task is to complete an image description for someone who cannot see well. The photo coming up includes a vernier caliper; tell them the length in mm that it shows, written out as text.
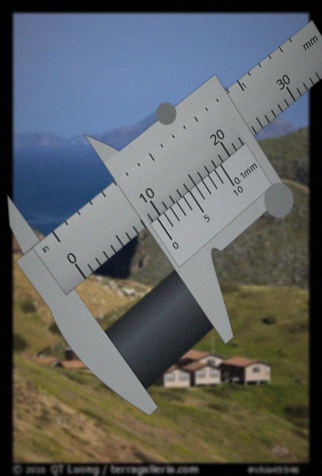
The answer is 9.6 mm
